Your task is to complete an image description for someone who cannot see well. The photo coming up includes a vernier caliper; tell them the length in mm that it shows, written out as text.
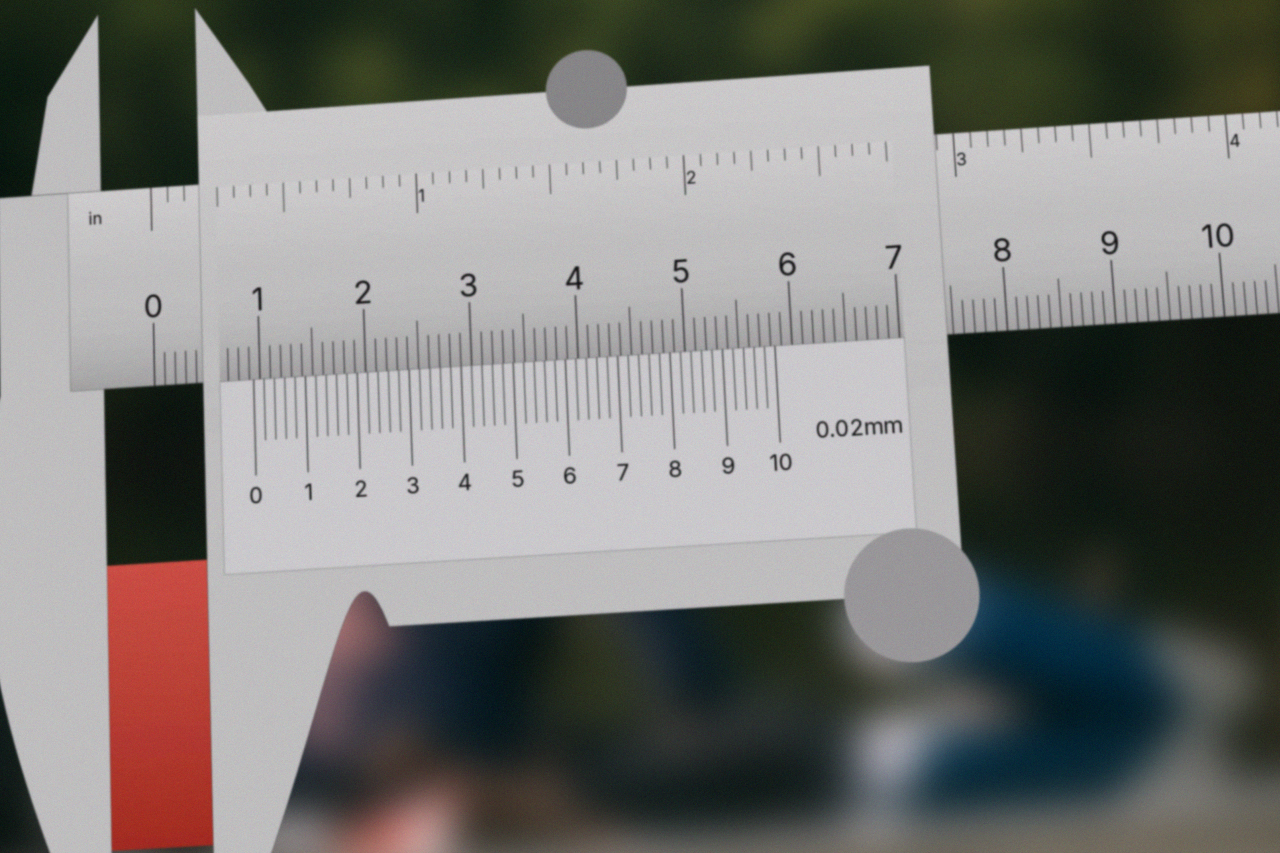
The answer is 9.4 mm
